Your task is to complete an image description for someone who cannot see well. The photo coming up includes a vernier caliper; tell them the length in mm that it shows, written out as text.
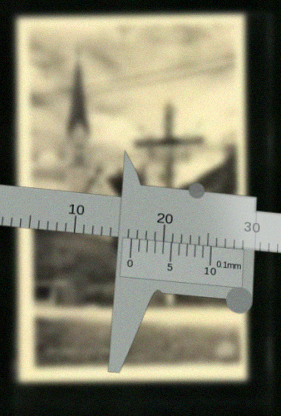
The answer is 16.4 mm
